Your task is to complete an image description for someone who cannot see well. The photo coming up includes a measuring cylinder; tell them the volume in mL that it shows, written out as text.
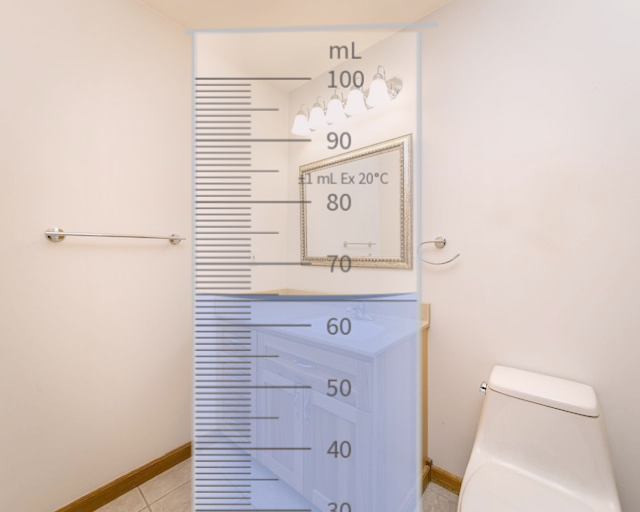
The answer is 64 mL
